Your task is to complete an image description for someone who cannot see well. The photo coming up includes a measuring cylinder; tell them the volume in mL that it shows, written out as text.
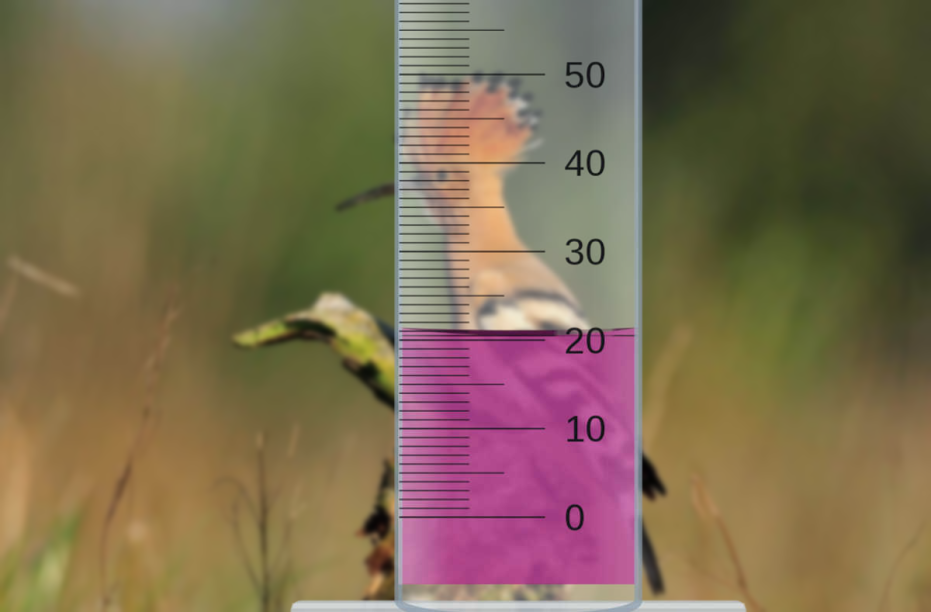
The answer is 20.5 mL
